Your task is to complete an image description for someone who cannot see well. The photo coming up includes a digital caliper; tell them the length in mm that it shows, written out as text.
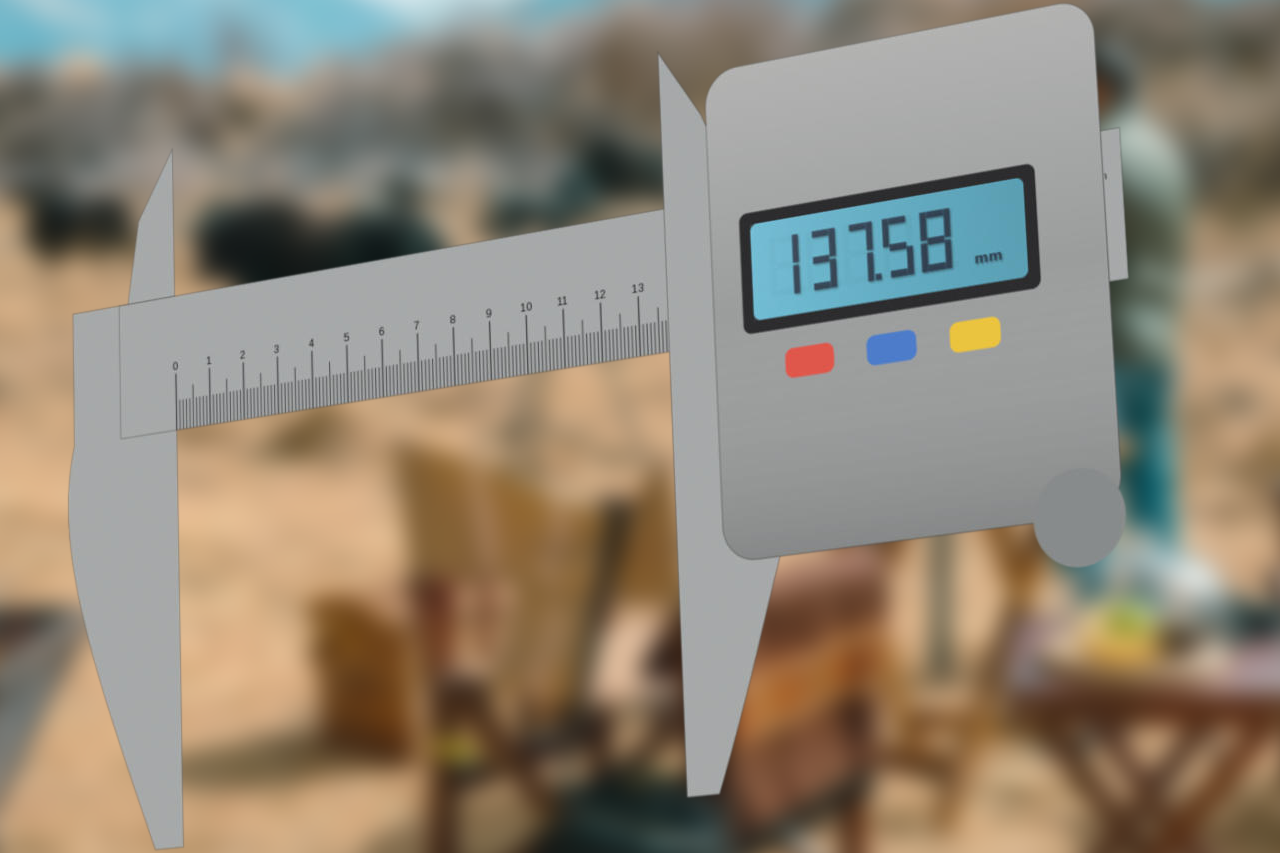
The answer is 137.58 mm
